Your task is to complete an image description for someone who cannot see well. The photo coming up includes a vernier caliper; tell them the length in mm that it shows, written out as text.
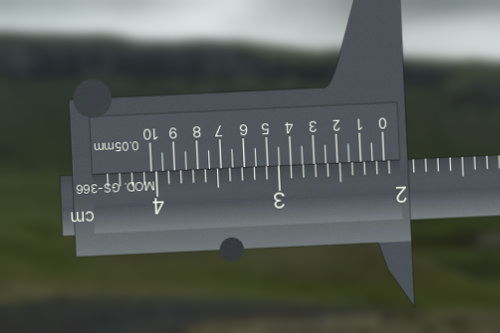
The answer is 21.4 mm
